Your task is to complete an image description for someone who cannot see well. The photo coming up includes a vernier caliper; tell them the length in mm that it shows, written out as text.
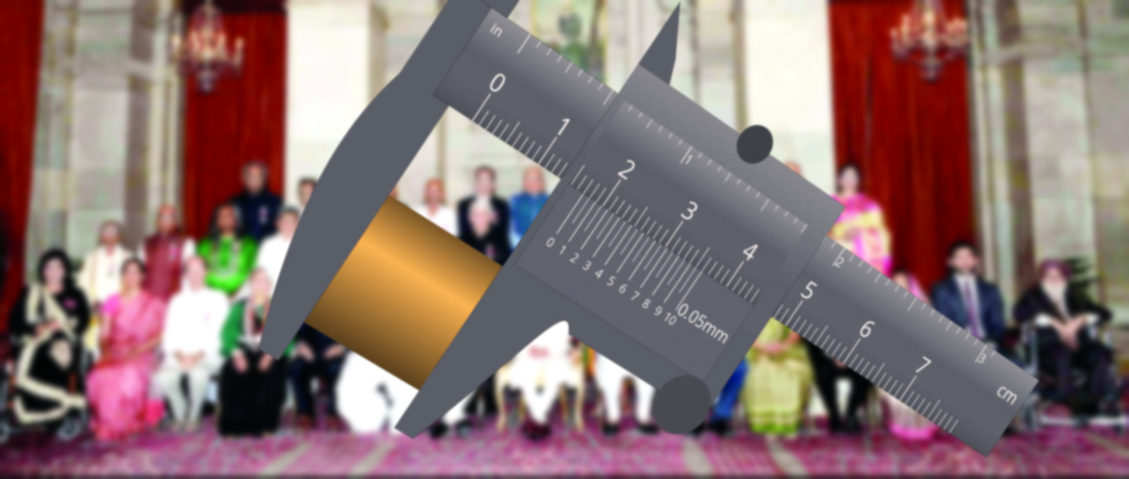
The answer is 17.0 mm
